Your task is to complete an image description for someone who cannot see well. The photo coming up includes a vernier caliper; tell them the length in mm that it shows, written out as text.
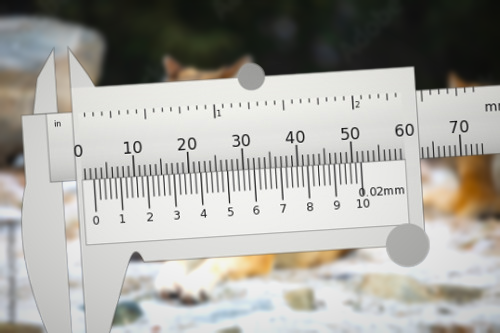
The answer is 2.6 mm
